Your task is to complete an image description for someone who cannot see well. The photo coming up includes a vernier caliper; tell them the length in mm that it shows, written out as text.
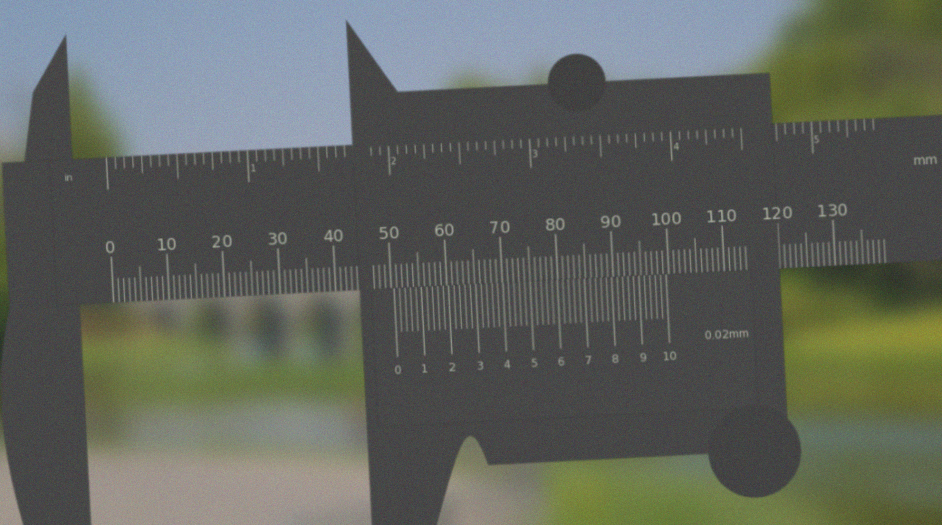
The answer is 50.5 mm
